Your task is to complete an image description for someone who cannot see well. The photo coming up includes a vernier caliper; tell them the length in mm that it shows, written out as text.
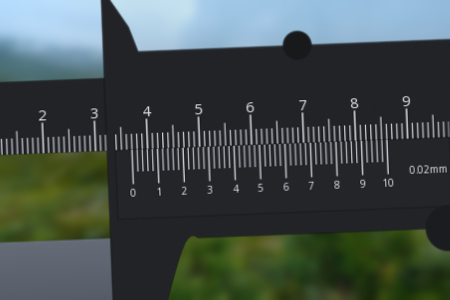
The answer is 37.0 mm
